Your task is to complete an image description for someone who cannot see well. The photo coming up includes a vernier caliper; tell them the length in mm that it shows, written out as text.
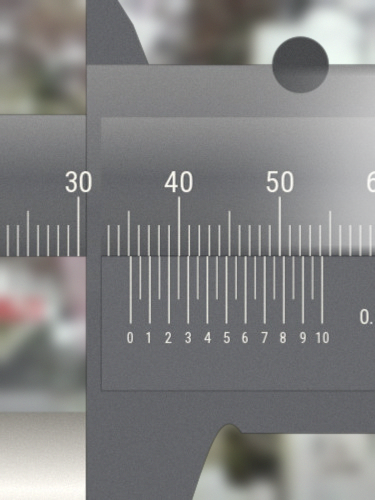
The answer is 35.2 mm
